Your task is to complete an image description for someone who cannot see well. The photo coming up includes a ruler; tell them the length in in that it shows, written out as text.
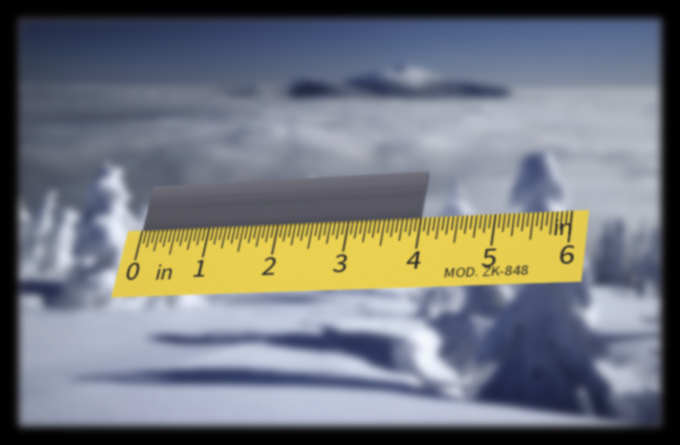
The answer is 4 in
